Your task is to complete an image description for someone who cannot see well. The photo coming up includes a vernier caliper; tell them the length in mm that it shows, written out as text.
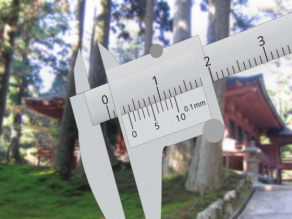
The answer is 3.6 mm
